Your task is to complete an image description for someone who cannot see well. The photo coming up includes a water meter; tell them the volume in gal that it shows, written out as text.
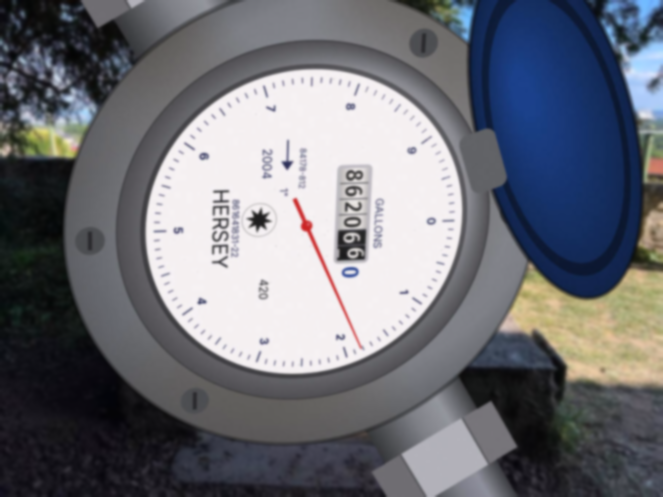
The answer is 8620661.8 gal
